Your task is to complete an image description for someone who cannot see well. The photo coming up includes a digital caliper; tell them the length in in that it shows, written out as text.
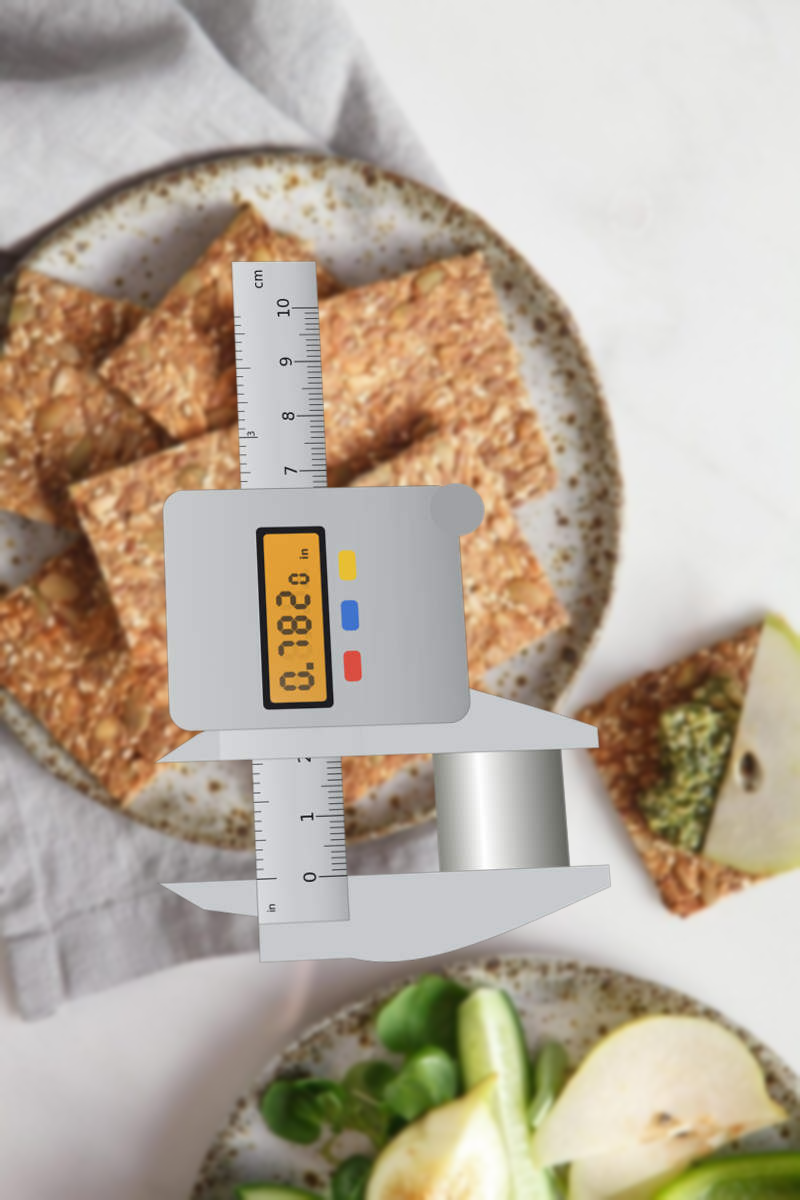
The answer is 0.7820 in
